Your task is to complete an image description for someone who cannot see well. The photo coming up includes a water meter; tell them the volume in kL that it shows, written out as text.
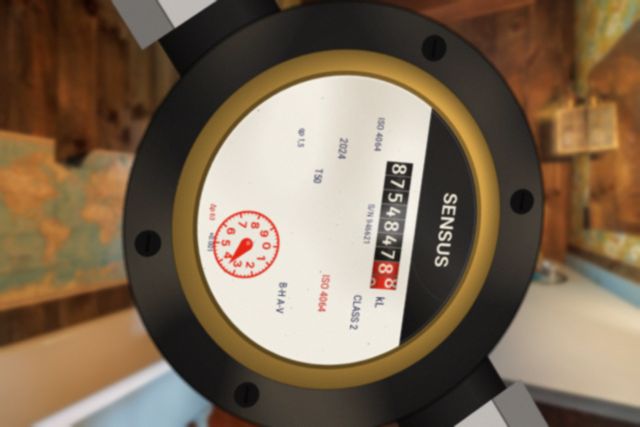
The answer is 8754847.883 kL
